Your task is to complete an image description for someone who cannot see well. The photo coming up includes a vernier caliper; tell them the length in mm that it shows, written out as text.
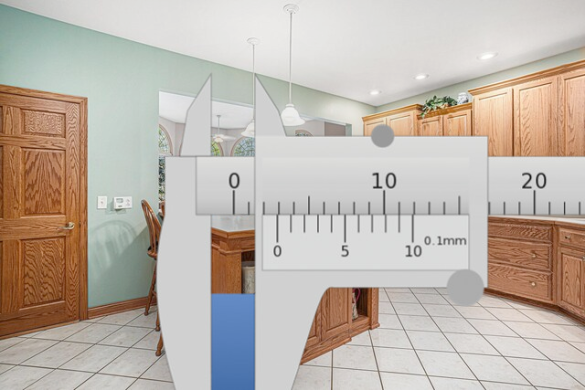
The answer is 2.9 mm
